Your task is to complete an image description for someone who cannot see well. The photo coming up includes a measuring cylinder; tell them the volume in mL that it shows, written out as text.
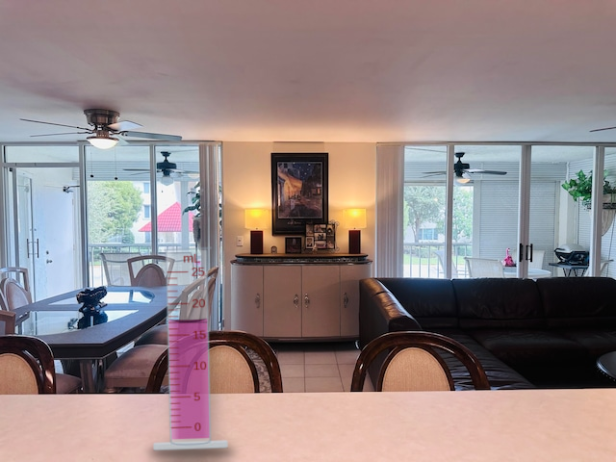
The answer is 17 mL
